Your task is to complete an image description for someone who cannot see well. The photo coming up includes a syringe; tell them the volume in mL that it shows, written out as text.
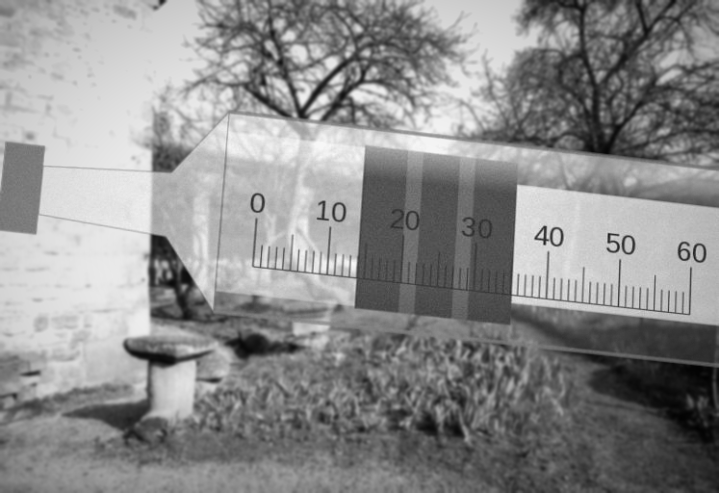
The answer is 14 mL
